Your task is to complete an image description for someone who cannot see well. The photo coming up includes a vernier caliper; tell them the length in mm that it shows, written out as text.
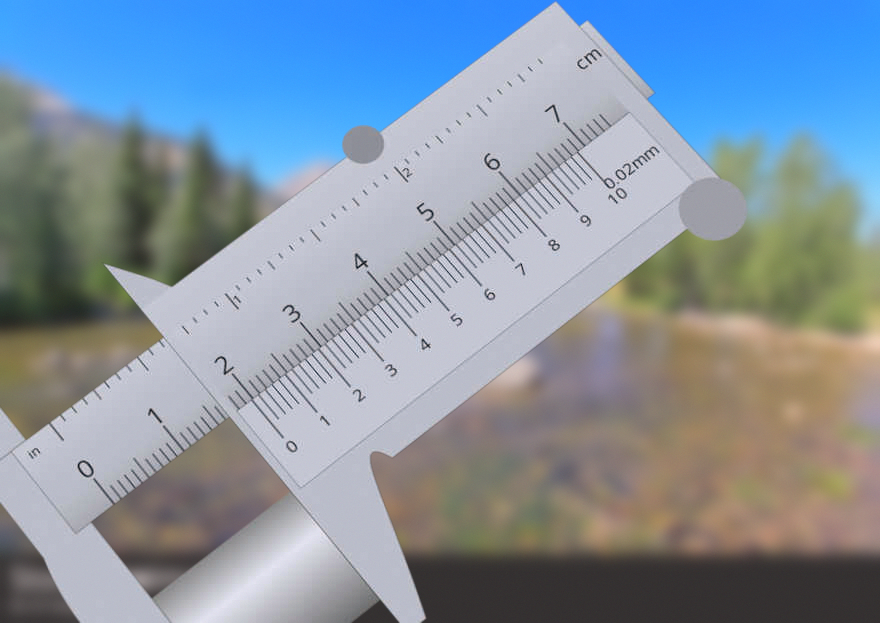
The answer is 19.8 mm
